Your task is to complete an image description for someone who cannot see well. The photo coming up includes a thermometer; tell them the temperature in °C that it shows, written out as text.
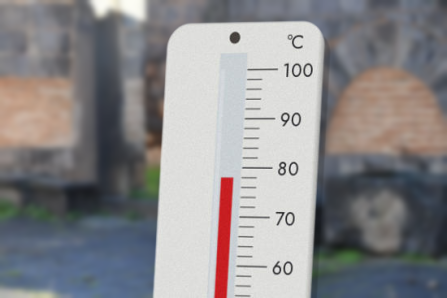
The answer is 78 °C
